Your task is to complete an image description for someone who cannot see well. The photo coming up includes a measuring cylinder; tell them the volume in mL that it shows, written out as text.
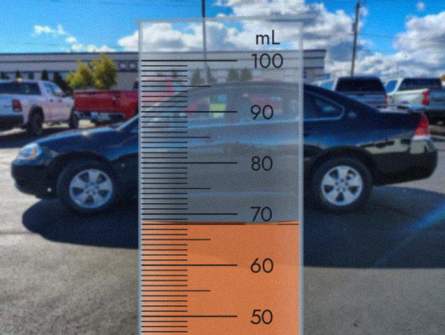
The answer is 68 mL
